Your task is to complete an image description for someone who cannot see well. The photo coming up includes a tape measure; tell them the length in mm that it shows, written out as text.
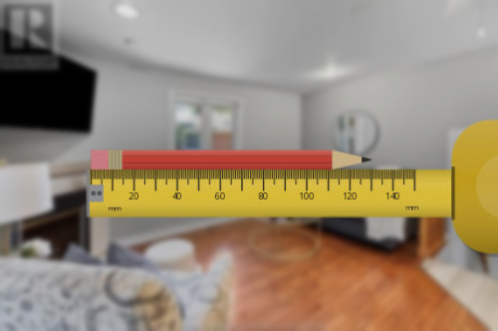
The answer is 130 mm
